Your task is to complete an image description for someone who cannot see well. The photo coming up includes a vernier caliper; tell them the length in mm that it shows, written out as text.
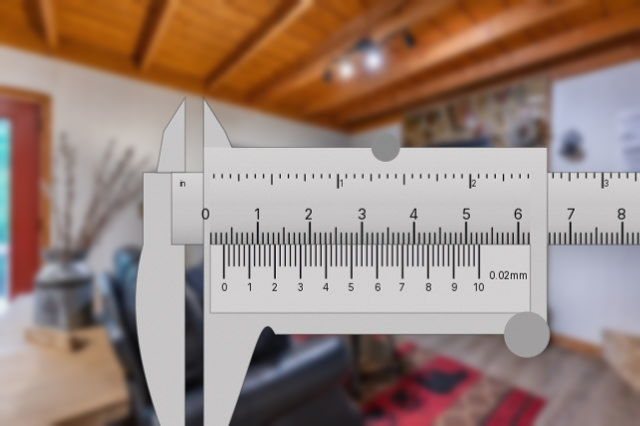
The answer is 3.5 mm
